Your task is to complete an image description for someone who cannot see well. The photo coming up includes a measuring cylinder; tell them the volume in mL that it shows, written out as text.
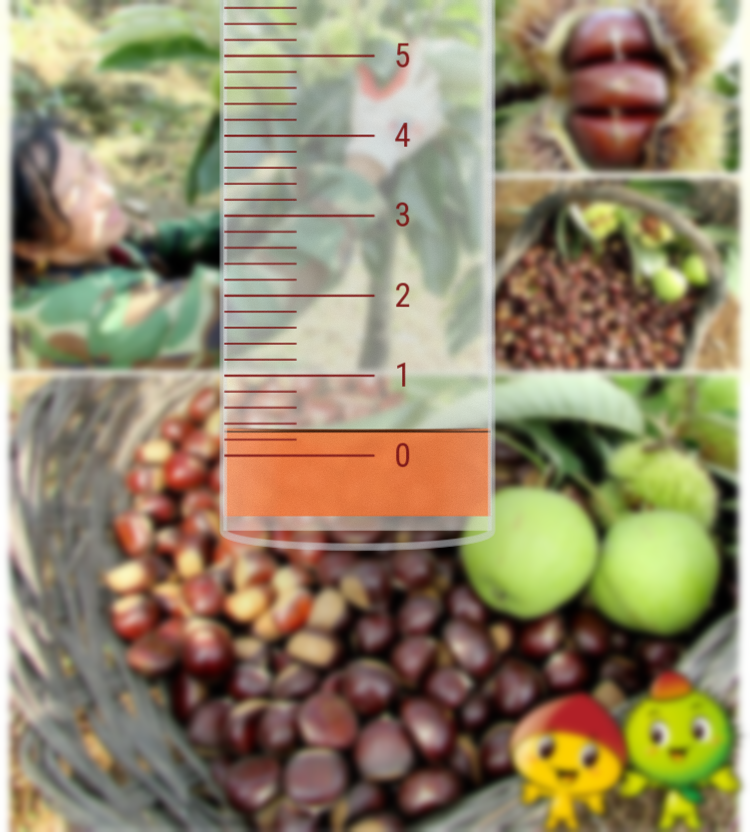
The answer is 0.3 mL
